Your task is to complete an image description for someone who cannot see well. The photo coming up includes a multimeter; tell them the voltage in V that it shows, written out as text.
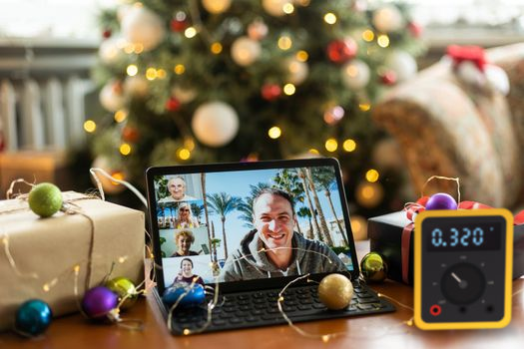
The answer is 0.320 V
